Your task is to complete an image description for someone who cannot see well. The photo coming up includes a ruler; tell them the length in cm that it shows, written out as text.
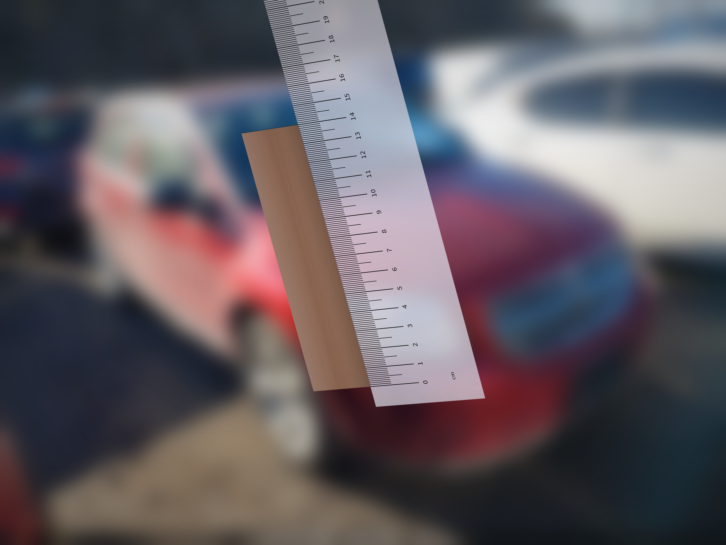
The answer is 14 cm
